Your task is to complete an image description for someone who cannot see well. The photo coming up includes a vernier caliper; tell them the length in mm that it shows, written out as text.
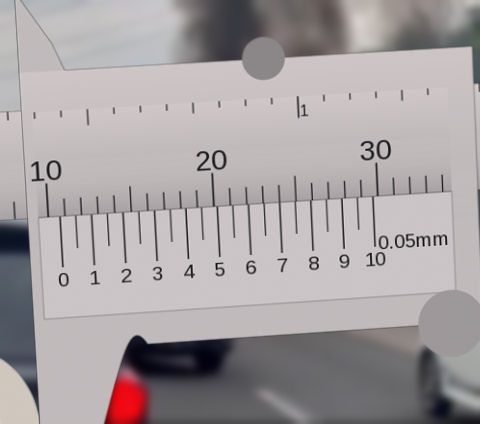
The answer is 10.7 mm
